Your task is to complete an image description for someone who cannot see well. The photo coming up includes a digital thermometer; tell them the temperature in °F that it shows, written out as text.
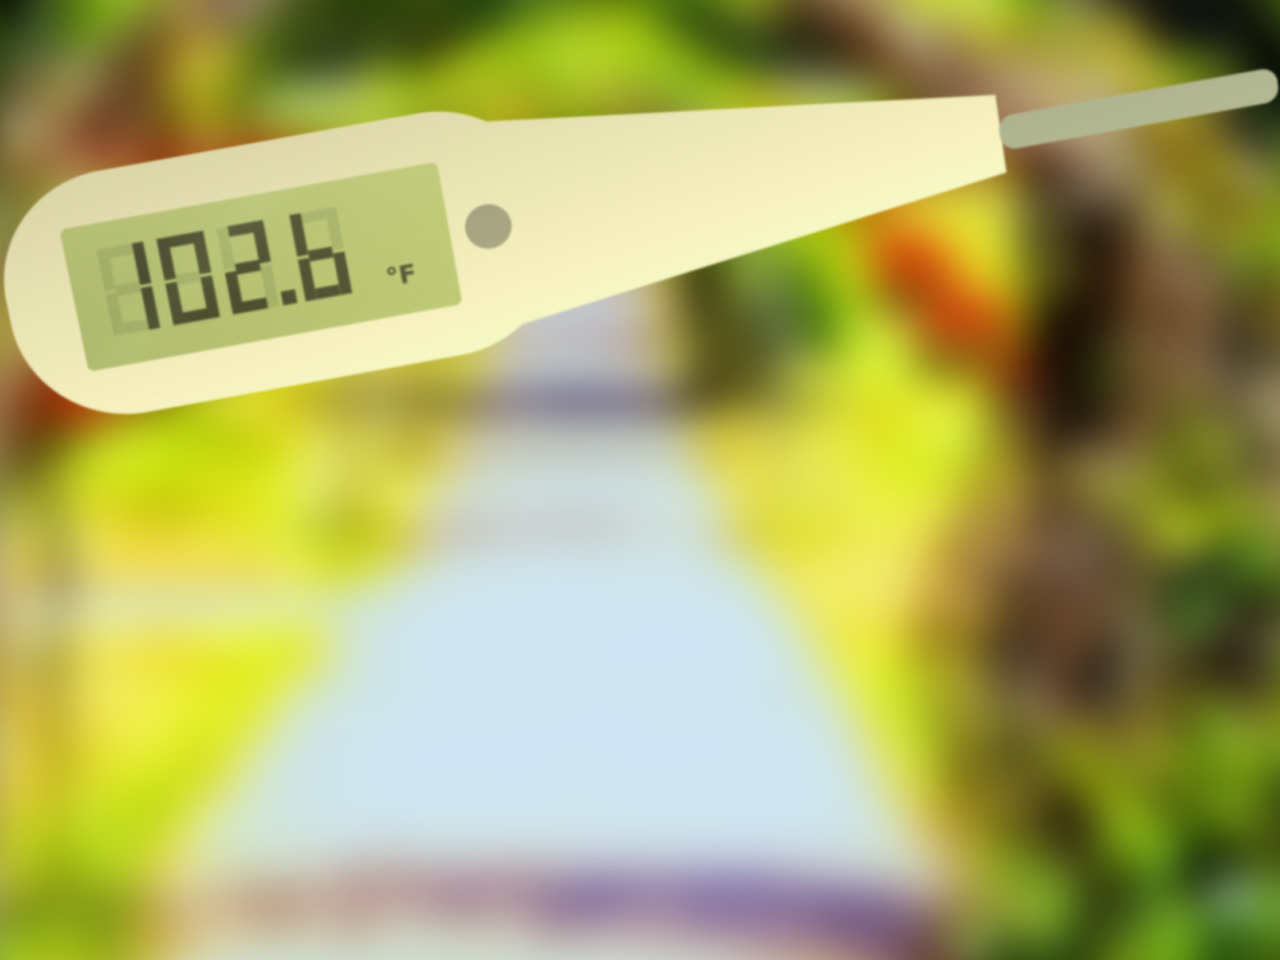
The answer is 102.6 °F
